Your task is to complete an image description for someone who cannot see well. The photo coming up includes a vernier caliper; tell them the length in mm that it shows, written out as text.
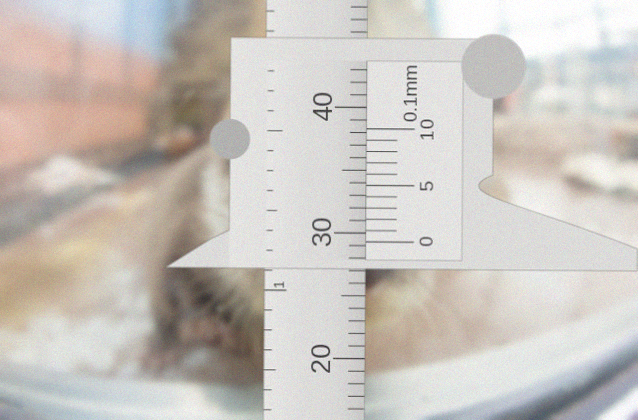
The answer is 29.3 mm
